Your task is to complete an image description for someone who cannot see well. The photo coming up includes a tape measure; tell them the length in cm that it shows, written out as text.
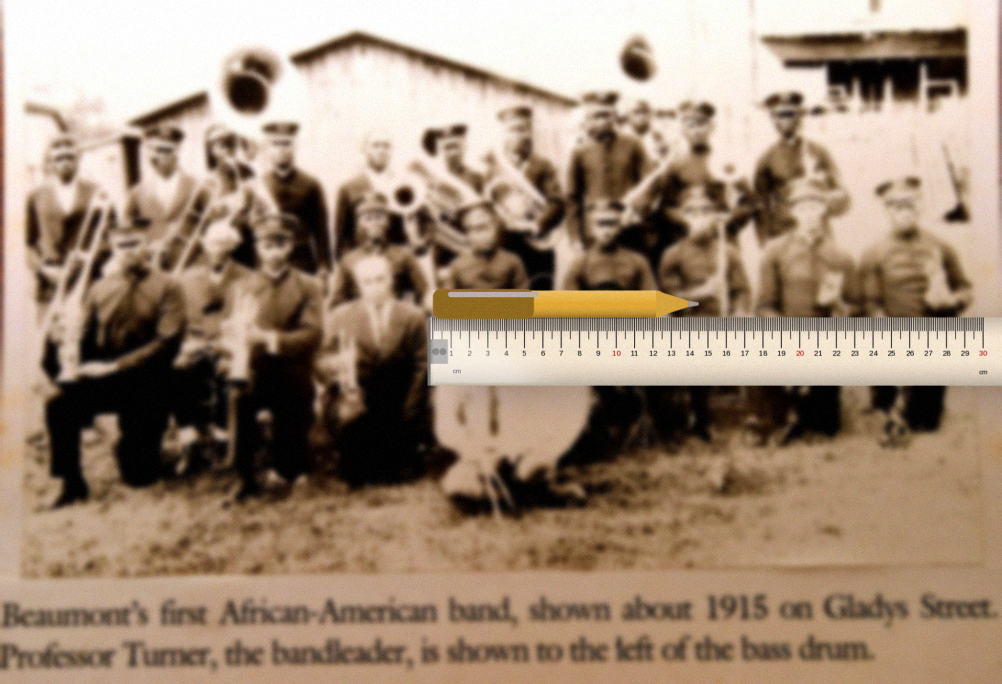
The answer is 14.5 cm
